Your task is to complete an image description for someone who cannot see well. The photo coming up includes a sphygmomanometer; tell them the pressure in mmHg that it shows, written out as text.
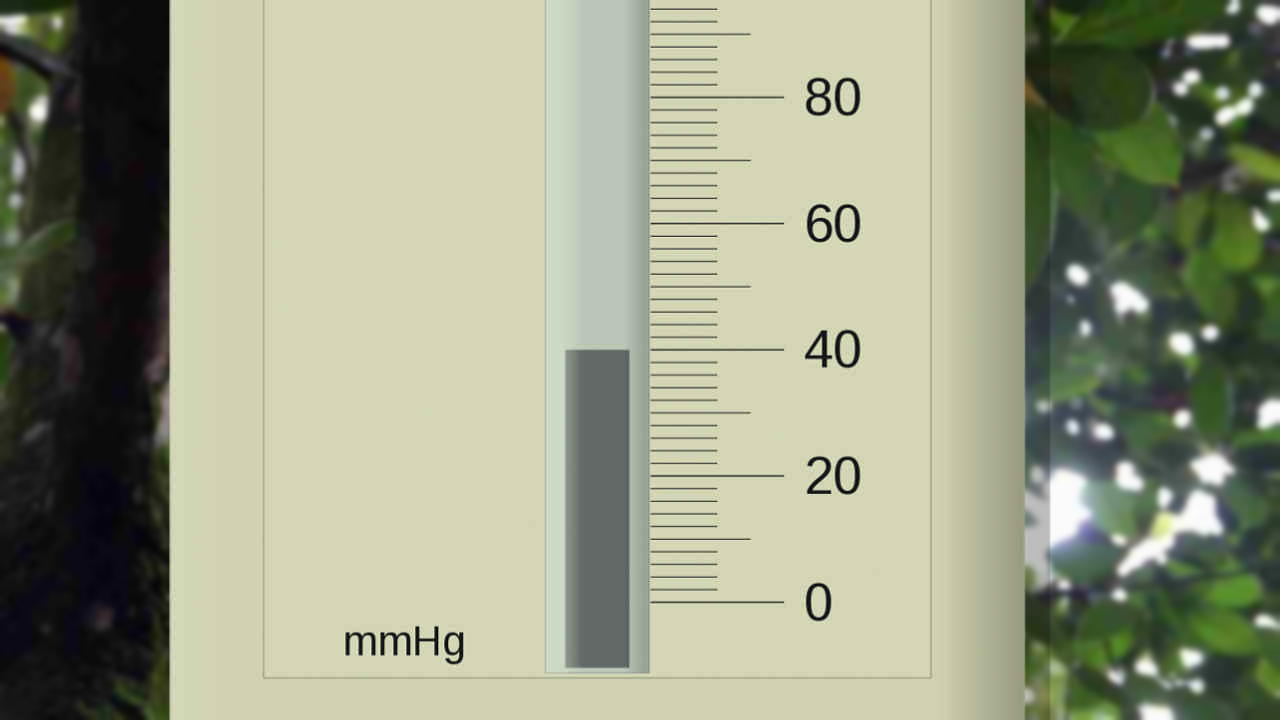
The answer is 40 mmHg
